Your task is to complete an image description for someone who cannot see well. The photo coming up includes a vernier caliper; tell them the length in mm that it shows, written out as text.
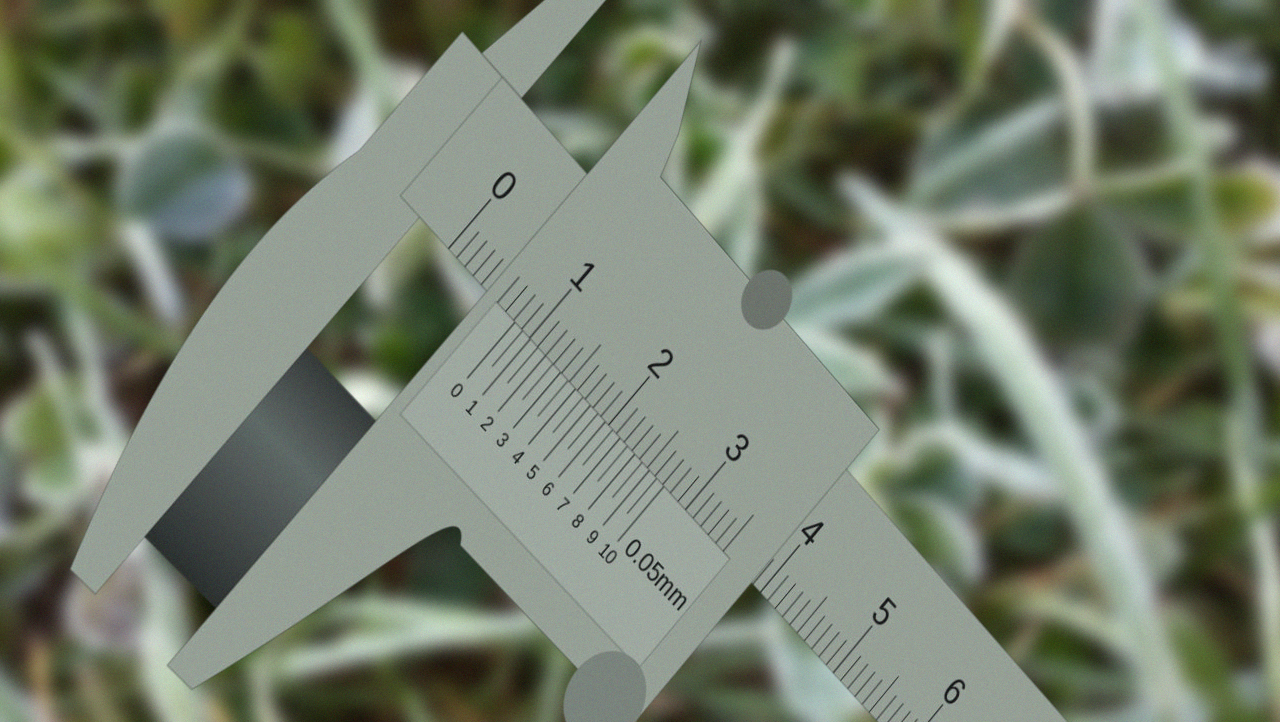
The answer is 8.2 mm
